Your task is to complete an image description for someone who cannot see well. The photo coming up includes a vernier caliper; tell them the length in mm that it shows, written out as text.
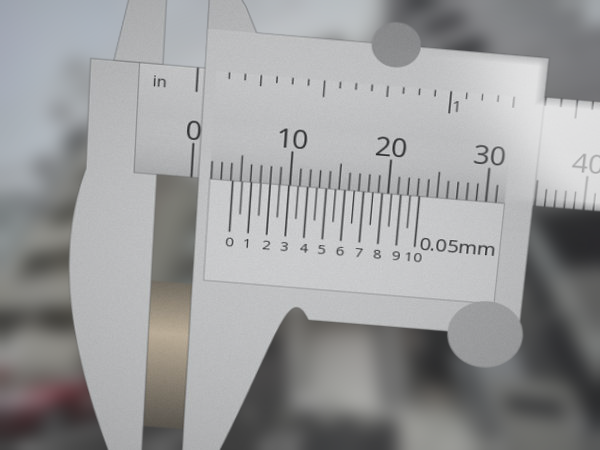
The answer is 4.2 mm
